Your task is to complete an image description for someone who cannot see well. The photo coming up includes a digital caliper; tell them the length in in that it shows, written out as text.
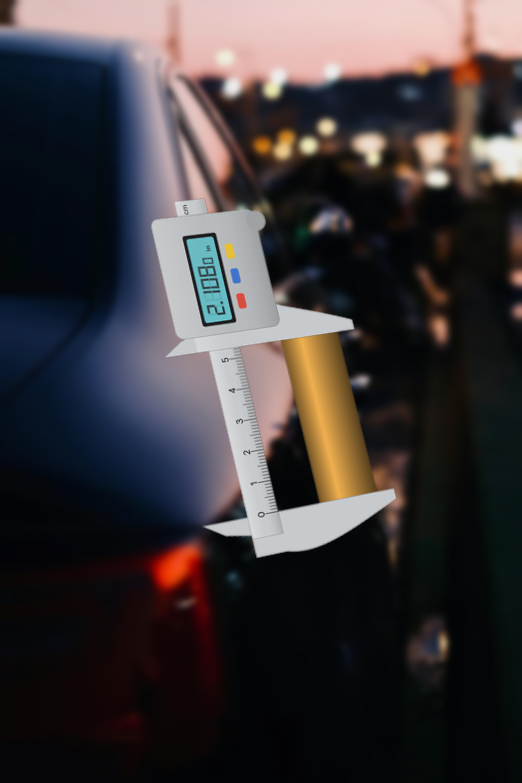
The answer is 2.1080 in
